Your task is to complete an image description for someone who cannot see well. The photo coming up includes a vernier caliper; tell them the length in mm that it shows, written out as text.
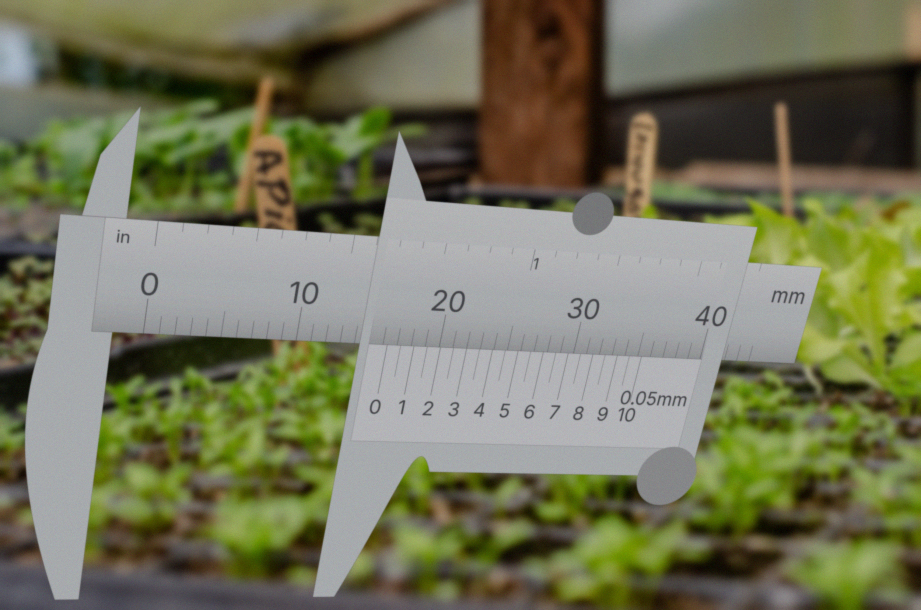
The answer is 16.3 mm
